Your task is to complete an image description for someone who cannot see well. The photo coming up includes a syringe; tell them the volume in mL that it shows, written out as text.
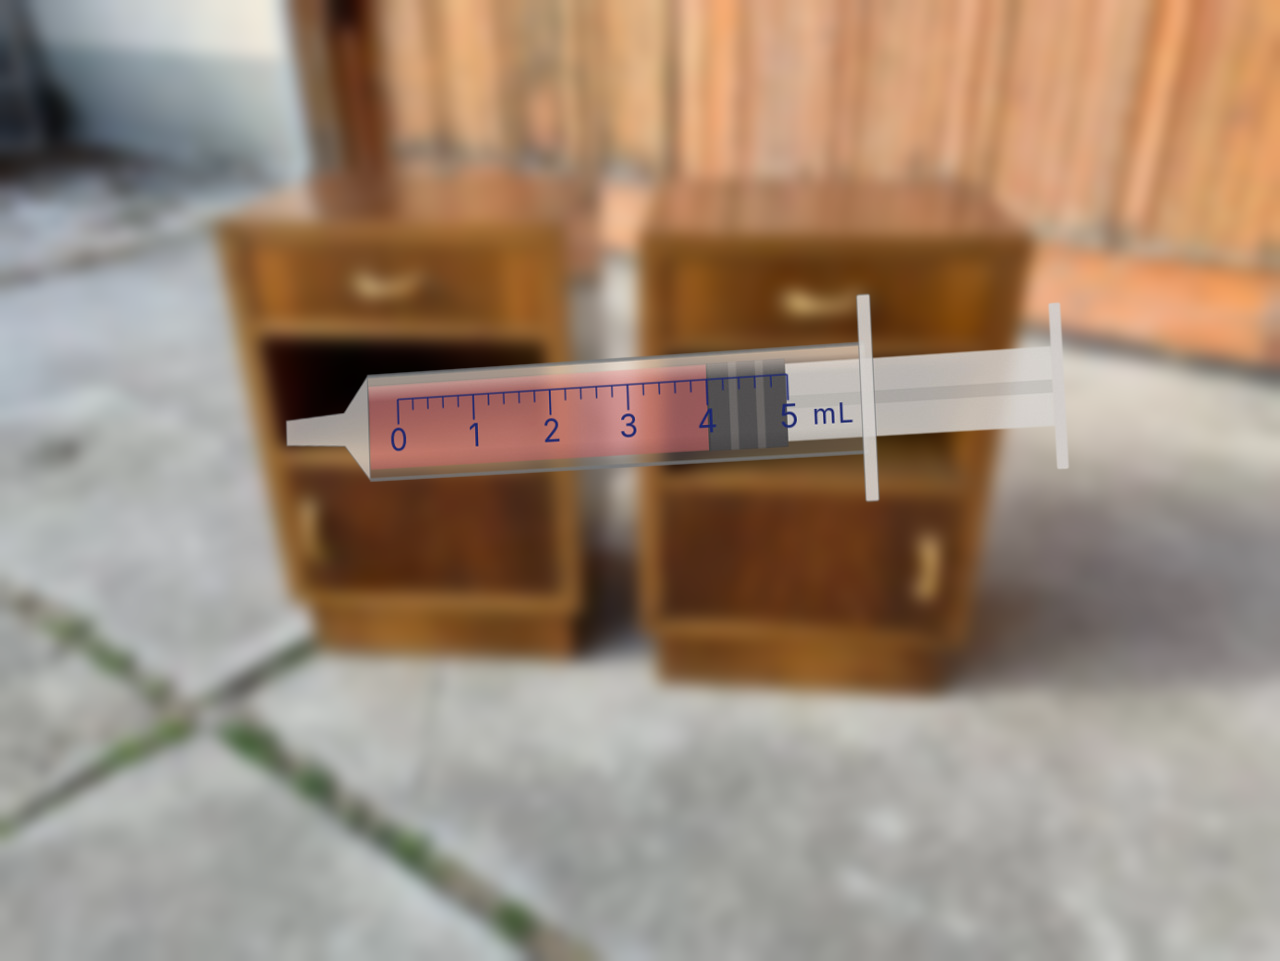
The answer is 4 mL
